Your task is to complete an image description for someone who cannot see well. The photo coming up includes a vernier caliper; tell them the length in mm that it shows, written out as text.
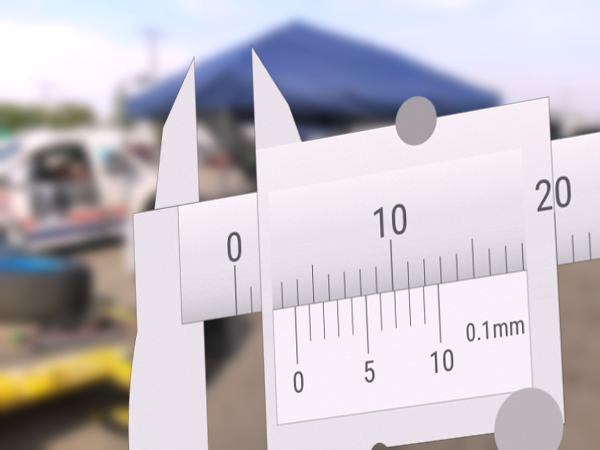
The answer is 3.8 mm
